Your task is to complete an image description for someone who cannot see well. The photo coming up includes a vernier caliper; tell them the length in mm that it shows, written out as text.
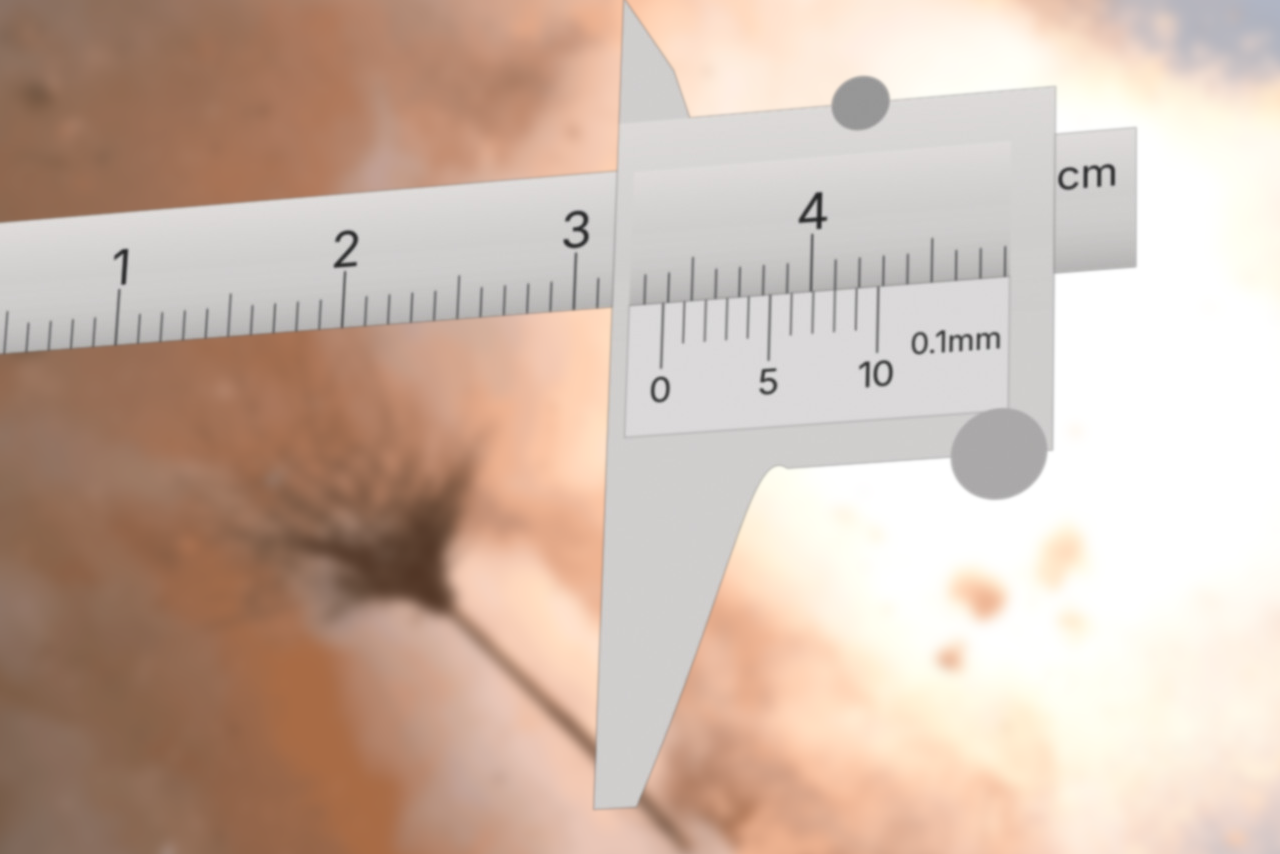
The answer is 33.8 mm
